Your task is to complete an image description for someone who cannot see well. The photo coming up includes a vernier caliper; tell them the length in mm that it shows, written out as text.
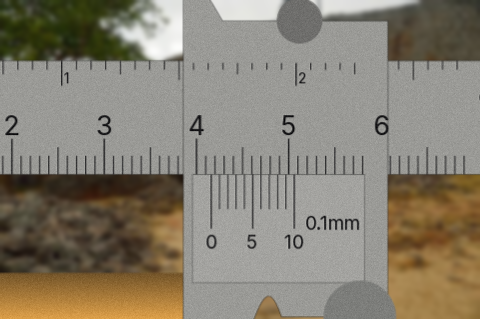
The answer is 41.6 mm
